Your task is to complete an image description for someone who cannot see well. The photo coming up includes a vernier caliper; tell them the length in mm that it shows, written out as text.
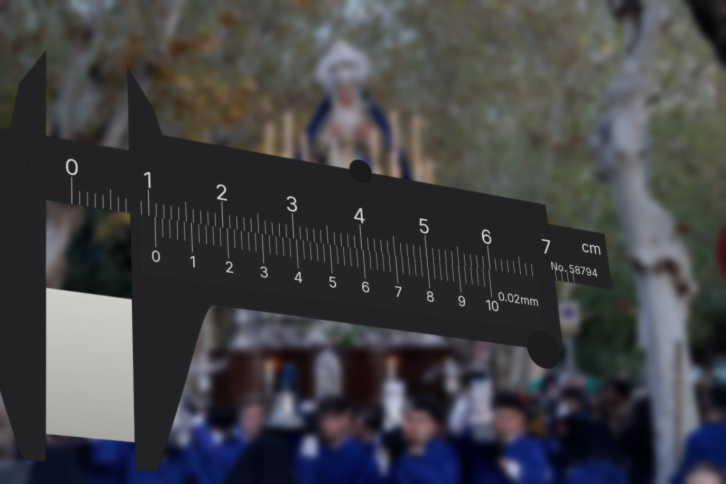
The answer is 10.8 mm
